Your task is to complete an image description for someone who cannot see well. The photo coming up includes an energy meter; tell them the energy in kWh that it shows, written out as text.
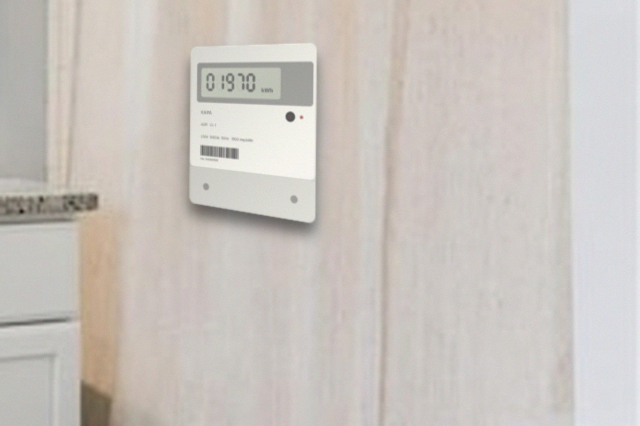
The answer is 1970 kWh
